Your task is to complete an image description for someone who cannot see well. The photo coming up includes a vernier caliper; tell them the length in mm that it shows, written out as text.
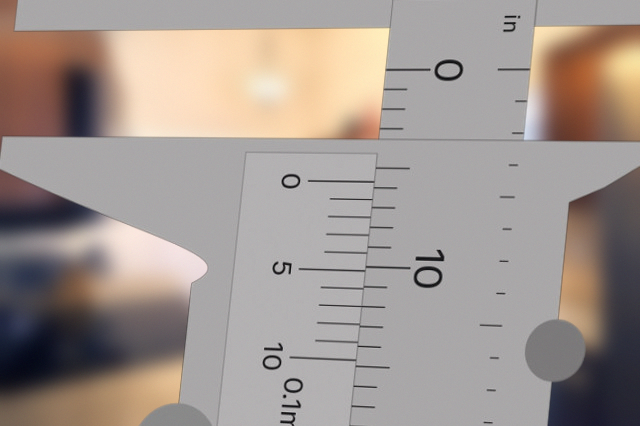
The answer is 5.7 mm
